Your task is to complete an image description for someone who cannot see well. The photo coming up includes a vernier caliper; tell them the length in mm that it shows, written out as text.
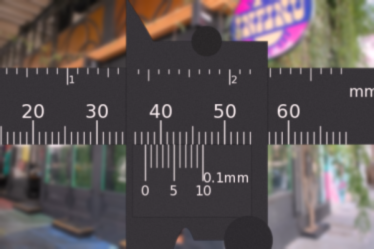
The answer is 37.6 mm
